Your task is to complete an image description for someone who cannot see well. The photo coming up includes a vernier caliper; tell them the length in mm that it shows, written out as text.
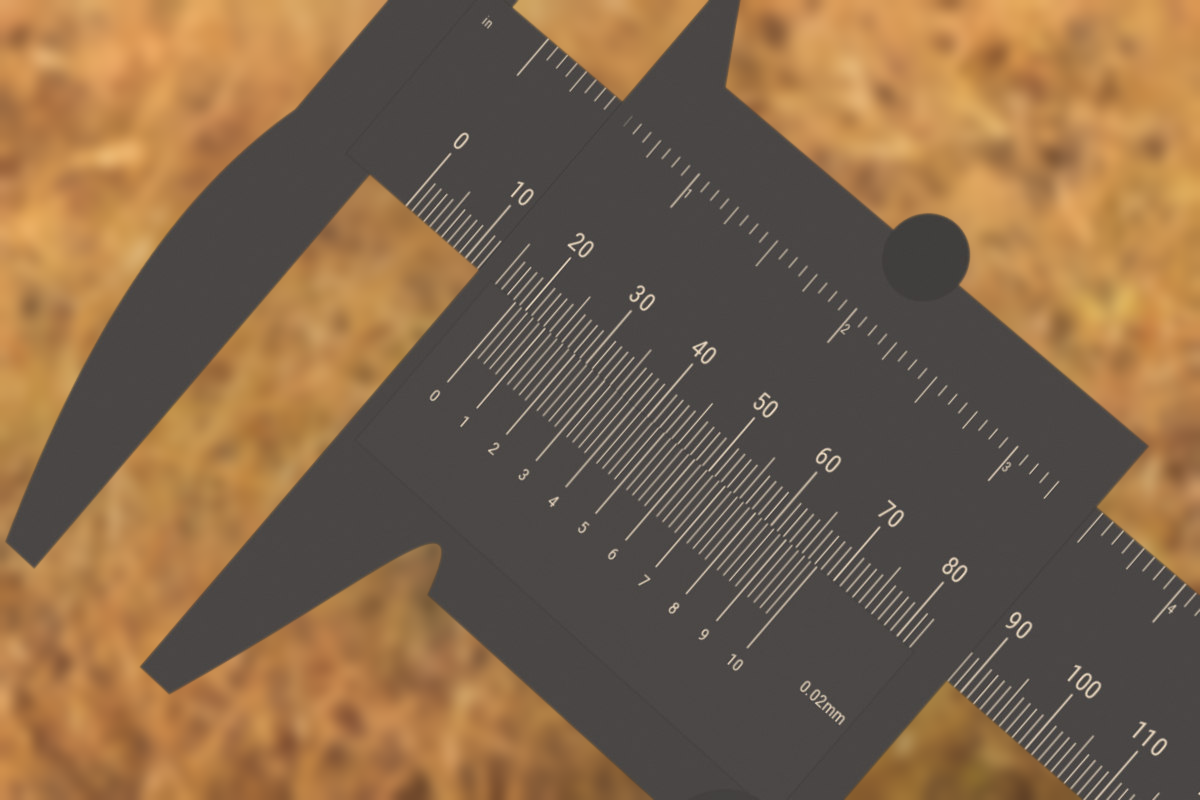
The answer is 18.4 mm
